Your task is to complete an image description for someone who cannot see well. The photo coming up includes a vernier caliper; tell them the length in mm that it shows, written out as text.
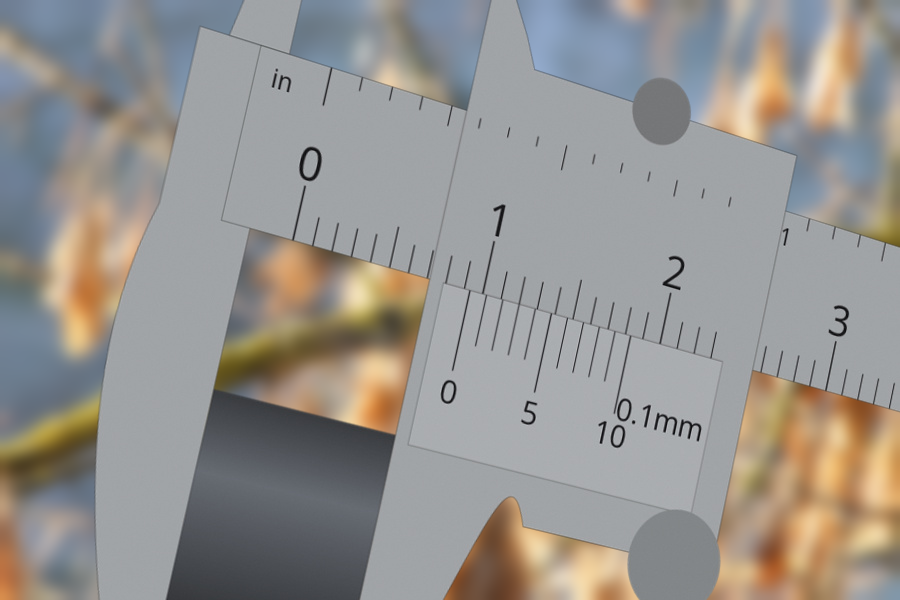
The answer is 9.3 mm
